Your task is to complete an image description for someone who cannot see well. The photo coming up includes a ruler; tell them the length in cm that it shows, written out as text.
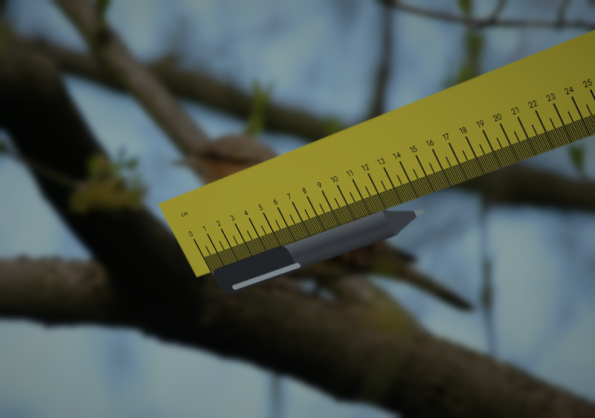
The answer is 14 cm
